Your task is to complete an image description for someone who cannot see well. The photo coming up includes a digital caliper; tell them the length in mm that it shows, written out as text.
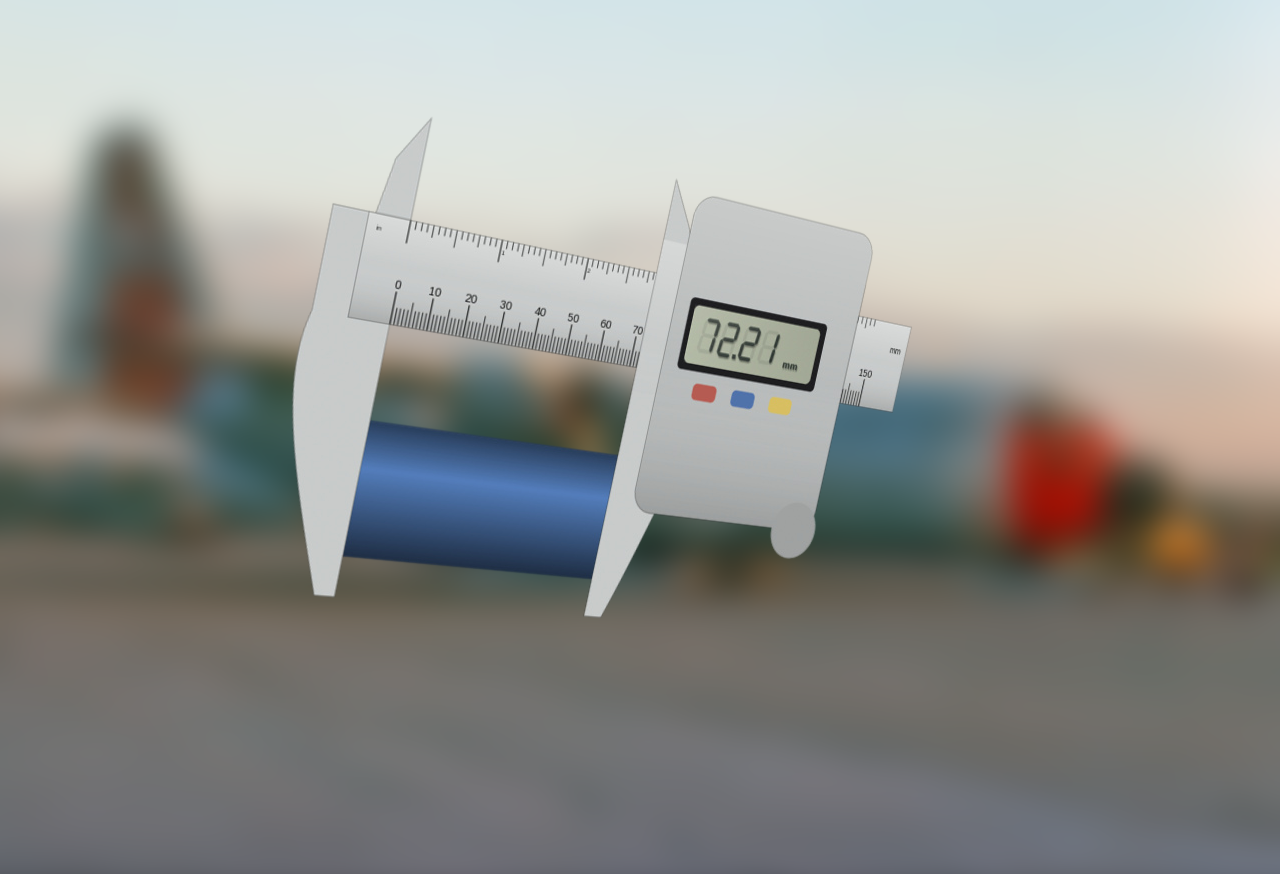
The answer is 72.21 mm
